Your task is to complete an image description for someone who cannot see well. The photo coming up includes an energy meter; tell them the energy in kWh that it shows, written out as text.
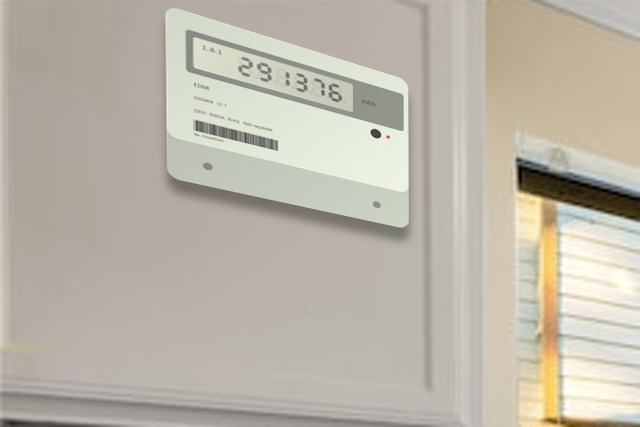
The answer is 291376 kWh
